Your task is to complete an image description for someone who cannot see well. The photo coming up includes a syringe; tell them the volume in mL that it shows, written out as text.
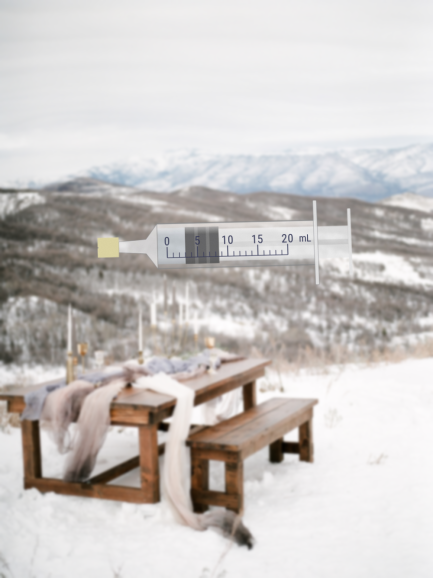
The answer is 3 mL
